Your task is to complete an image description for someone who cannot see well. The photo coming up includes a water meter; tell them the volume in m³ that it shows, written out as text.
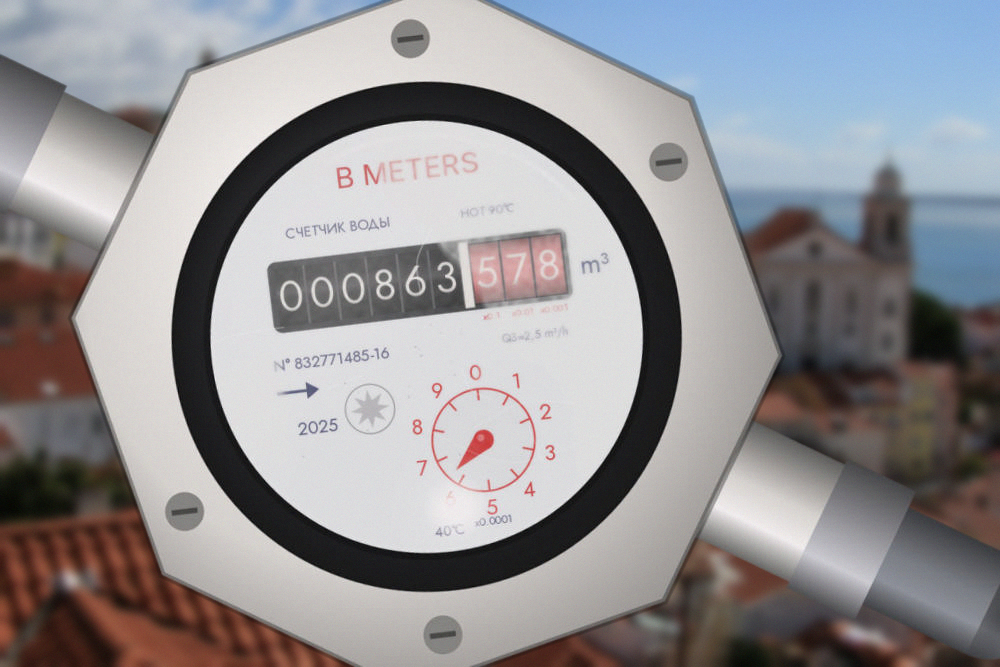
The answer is 863.5786 m³
